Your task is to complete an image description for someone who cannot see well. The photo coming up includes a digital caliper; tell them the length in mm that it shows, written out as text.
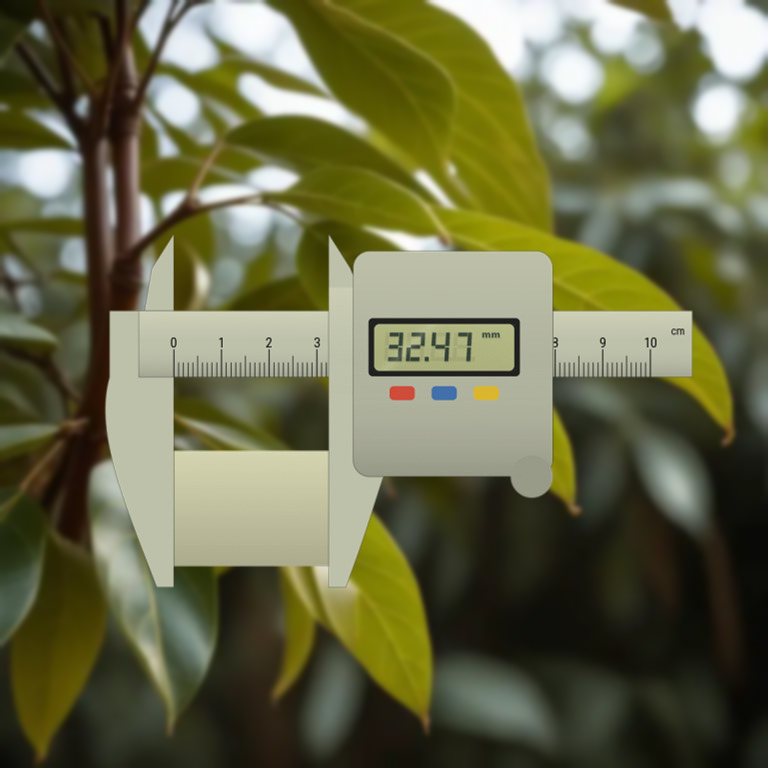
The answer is 32.47 mm
